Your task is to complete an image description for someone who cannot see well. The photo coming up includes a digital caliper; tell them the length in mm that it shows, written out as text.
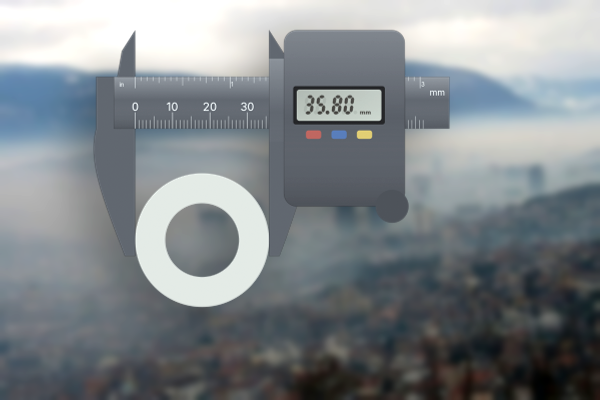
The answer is 35.80 mm
